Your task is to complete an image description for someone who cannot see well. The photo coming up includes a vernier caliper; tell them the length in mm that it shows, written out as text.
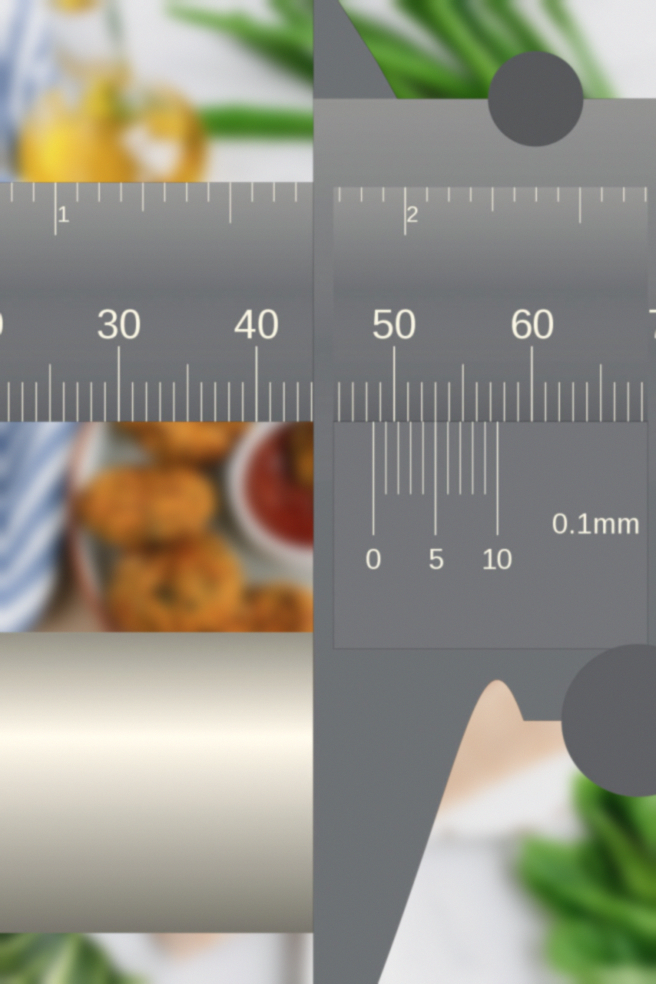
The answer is 48.5 mm
